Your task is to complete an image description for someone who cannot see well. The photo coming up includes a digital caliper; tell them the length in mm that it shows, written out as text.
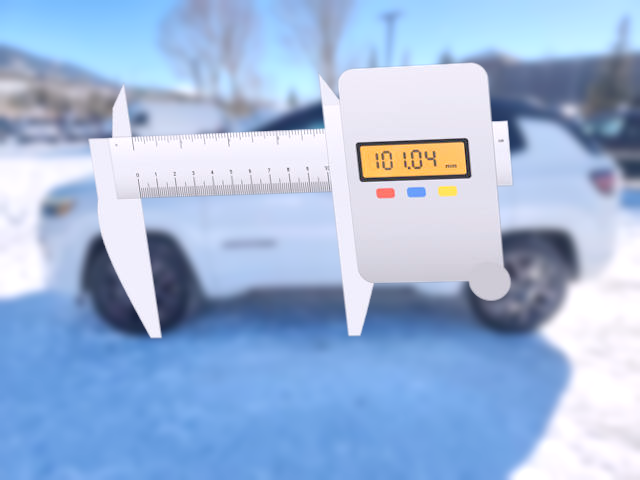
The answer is 101.04 mm
